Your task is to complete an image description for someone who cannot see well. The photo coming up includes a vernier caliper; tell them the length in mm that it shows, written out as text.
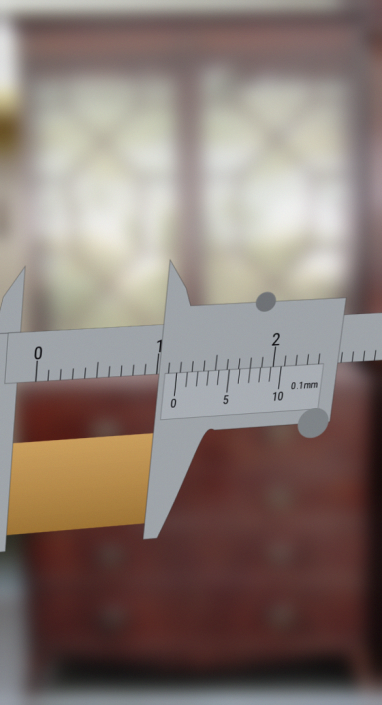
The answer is 11.7 mm
